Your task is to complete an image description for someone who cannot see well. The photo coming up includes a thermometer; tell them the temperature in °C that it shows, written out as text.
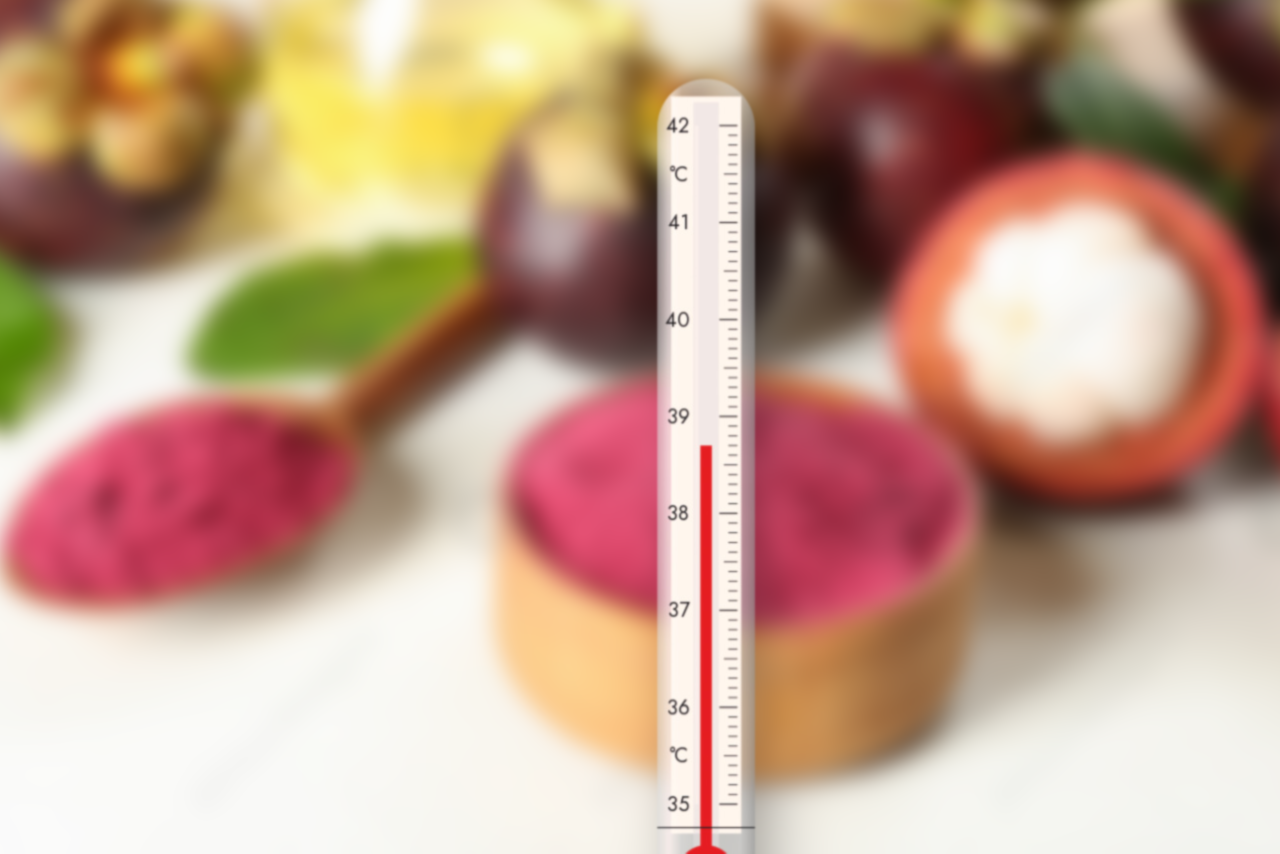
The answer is 38.7 °C
